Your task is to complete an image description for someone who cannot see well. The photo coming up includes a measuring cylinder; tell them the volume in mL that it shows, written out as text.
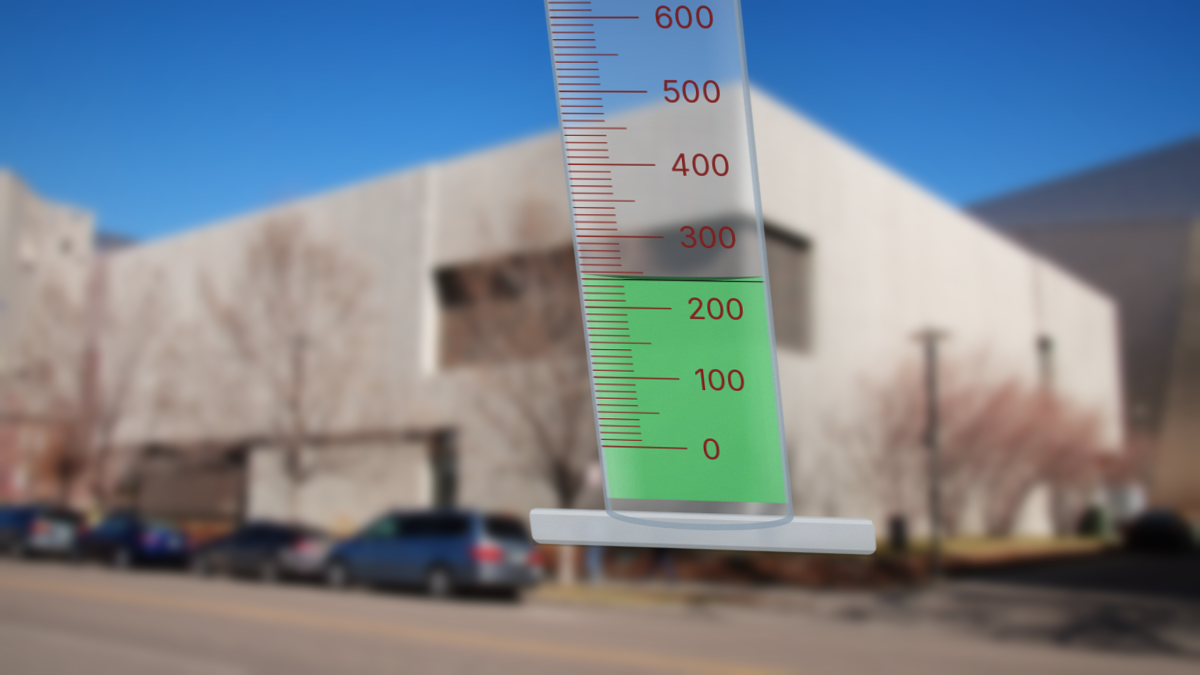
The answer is 240 mL
